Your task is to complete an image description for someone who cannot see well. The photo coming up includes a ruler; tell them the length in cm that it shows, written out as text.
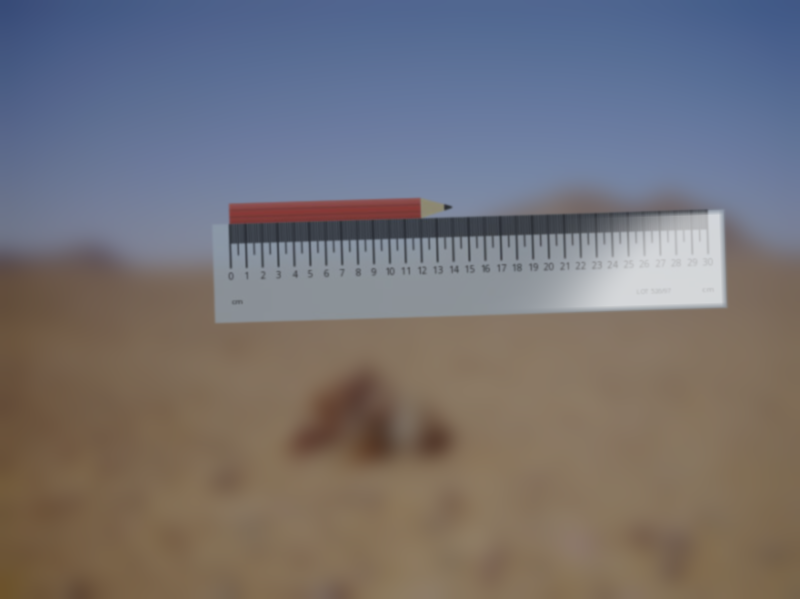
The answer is 14 cm
